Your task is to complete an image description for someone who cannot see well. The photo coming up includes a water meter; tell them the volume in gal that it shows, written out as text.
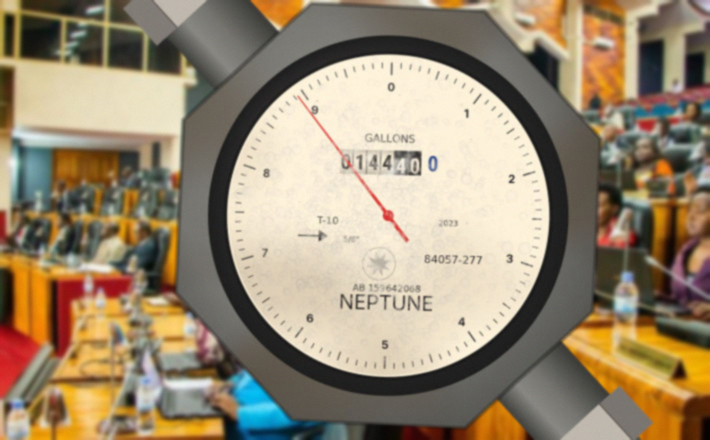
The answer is 144398.9 gal
